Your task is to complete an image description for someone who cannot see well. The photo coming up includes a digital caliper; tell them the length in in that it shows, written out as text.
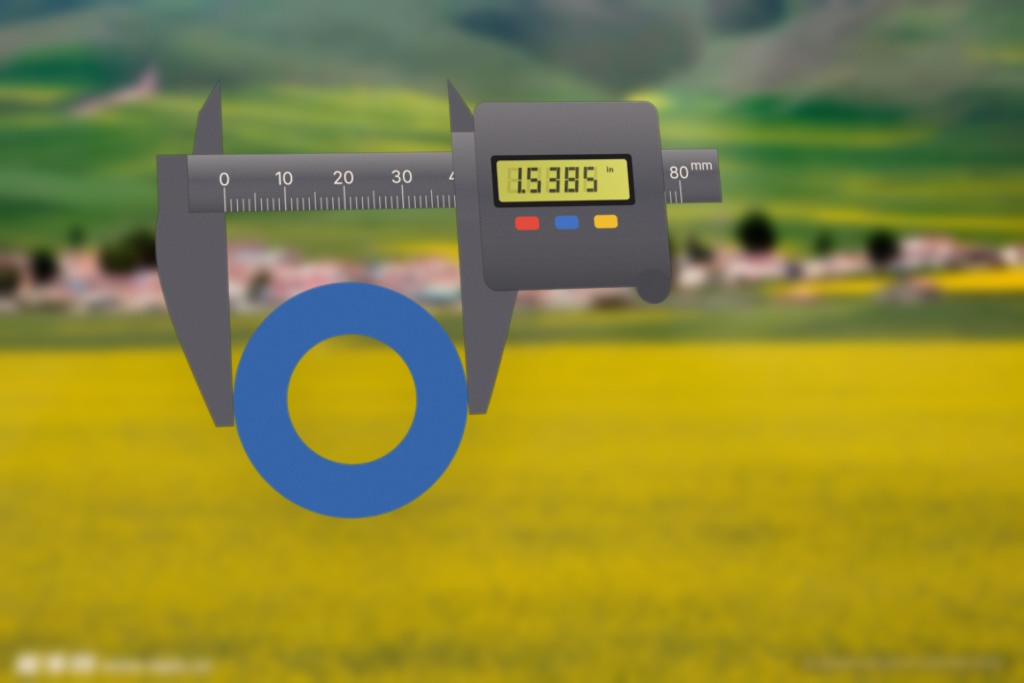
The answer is 1.5385 in
